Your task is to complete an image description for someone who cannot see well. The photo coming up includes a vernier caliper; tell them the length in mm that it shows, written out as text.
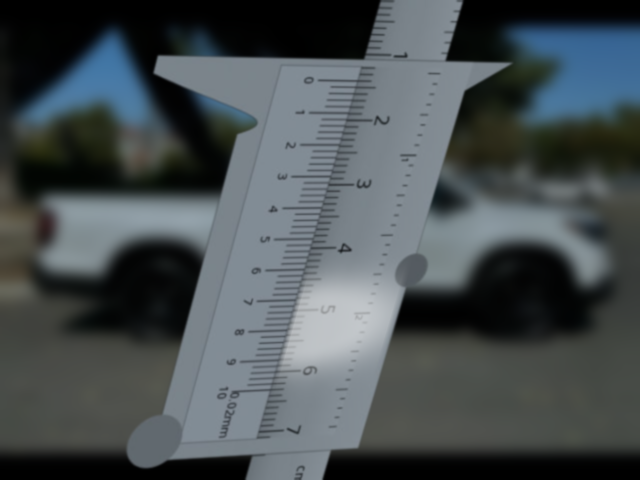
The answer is 14.0 mm
